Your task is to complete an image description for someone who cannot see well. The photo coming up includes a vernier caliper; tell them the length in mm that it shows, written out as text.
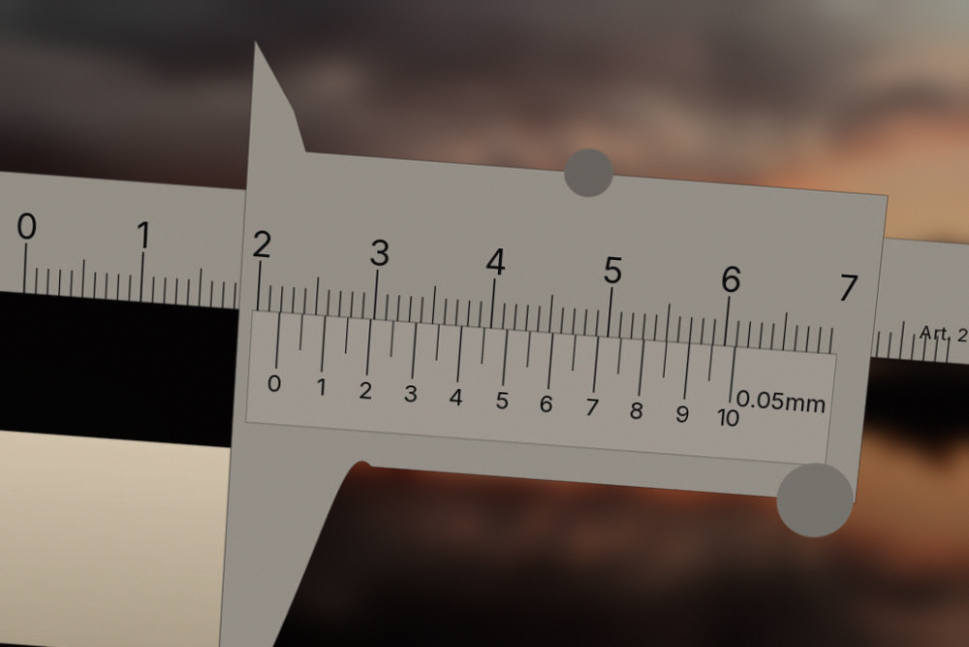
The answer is 21.9 mm
